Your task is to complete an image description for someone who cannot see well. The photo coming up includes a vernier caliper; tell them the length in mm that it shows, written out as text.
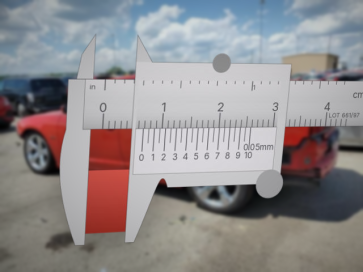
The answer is 6.8 mm
